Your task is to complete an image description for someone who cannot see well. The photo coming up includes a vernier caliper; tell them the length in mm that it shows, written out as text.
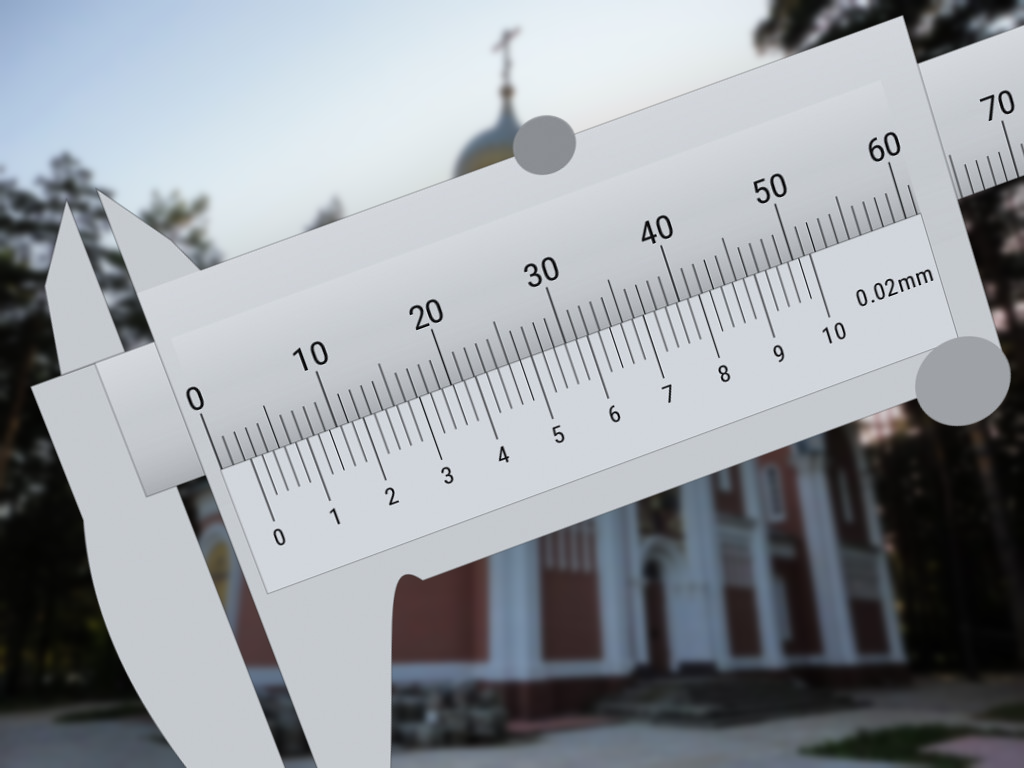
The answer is 2.5 mm
